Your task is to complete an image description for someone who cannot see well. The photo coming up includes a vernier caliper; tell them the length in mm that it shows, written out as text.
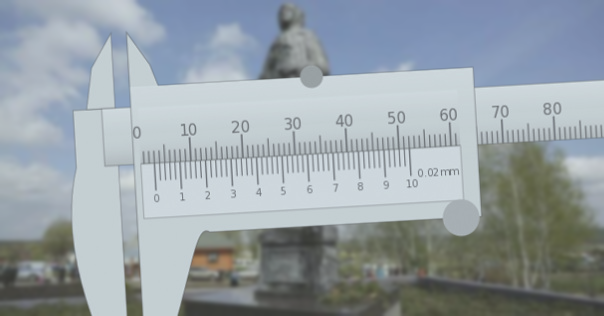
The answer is 3.0 mm
